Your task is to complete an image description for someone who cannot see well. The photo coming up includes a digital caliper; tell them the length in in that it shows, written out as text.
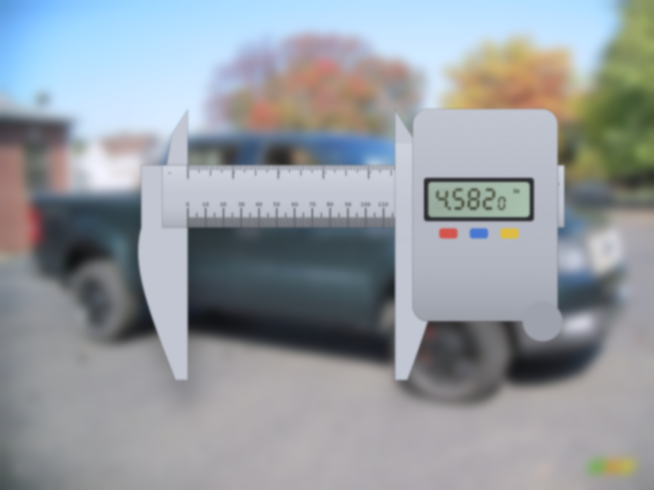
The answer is 4.5820 in
